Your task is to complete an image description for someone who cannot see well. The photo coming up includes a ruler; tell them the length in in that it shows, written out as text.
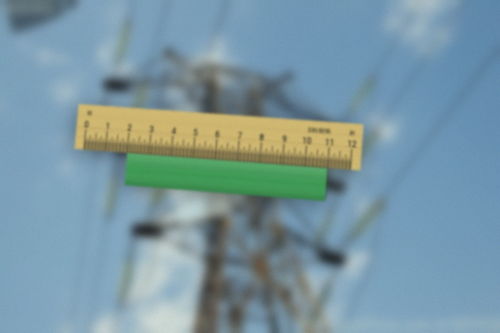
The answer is 9 in
